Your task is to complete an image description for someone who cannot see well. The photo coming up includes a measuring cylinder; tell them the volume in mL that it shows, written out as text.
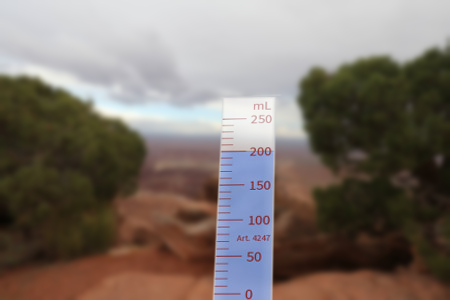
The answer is 200 mL
